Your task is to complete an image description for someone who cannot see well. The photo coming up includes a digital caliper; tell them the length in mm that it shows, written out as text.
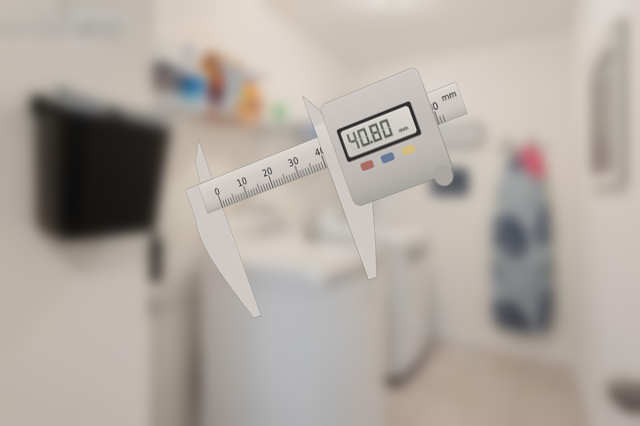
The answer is 40.80 mm
